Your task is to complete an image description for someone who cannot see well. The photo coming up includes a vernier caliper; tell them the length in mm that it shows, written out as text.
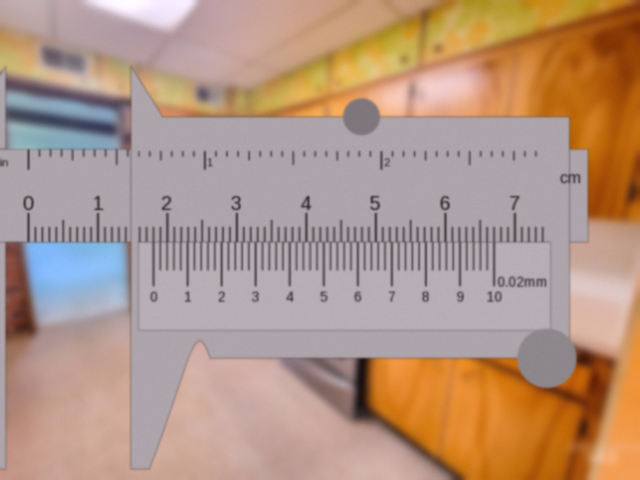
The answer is 18.0 mm
